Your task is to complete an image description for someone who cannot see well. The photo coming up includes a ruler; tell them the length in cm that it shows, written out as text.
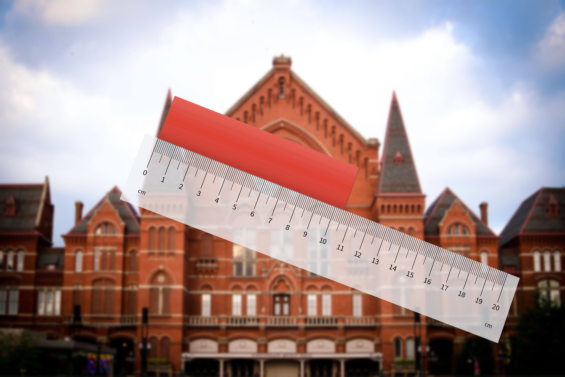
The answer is 10.5 cm
